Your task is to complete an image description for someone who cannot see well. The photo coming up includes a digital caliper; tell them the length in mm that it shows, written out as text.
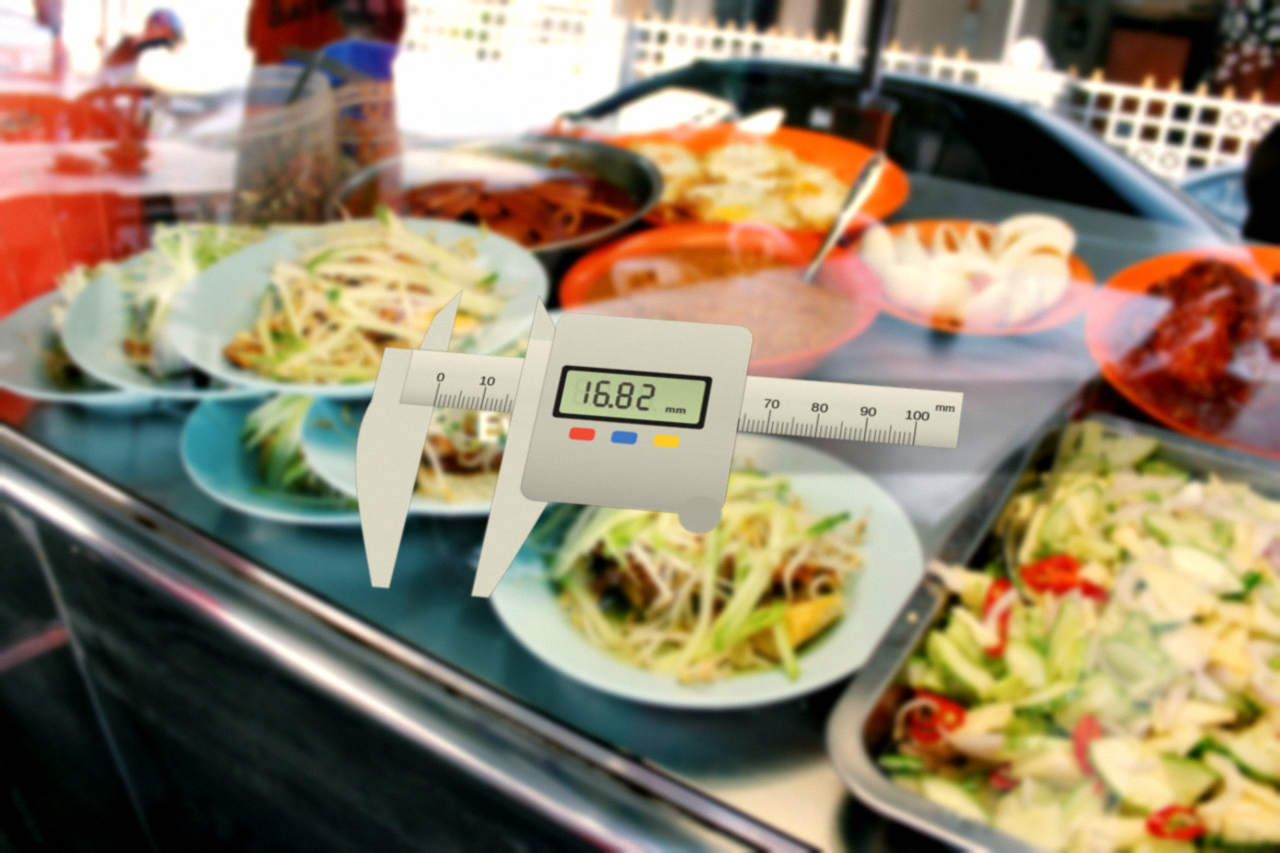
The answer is 16.82 mm
